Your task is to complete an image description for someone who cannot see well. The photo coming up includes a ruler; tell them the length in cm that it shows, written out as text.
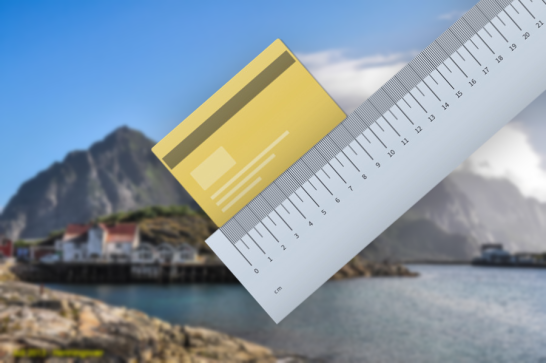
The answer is 9.5 cm
